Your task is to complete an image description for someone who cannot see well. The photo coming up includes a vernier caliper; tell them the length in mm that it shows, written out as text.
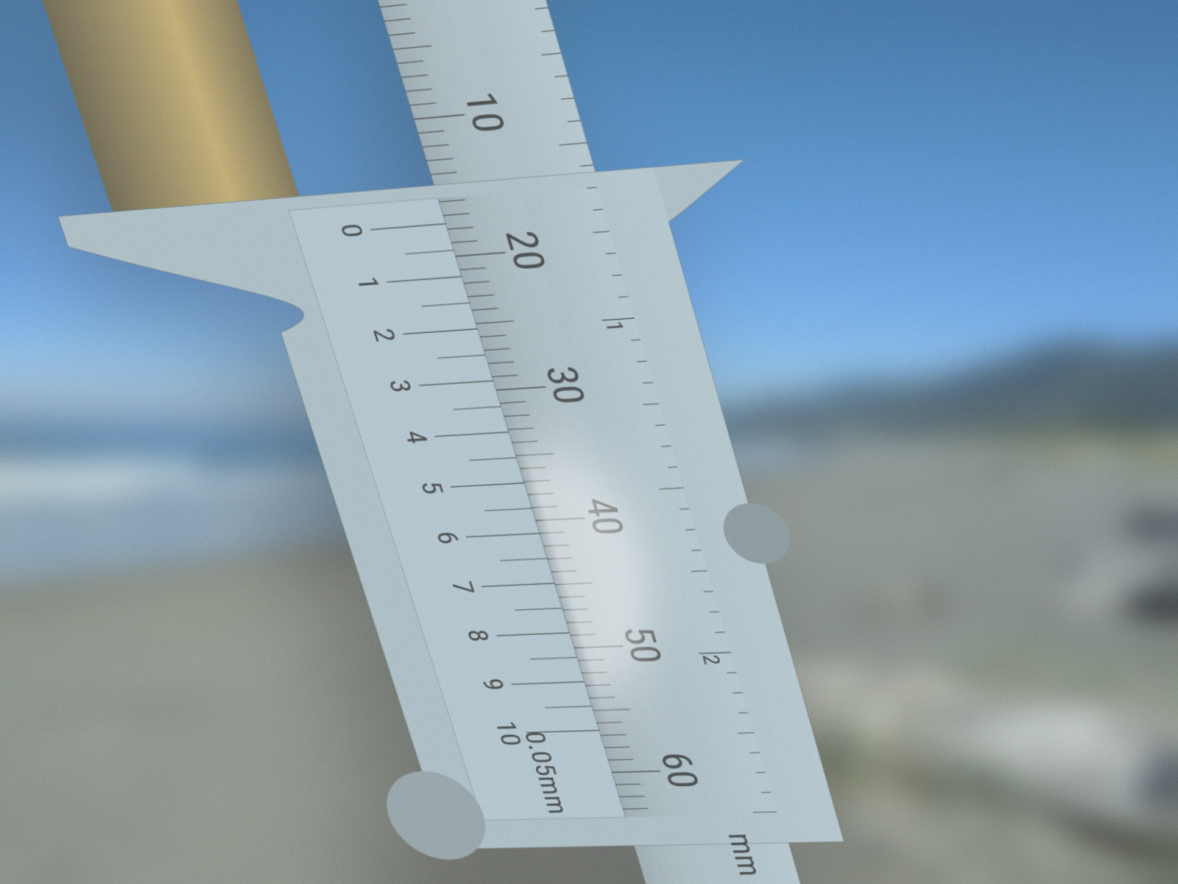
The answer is 17.6 mm
